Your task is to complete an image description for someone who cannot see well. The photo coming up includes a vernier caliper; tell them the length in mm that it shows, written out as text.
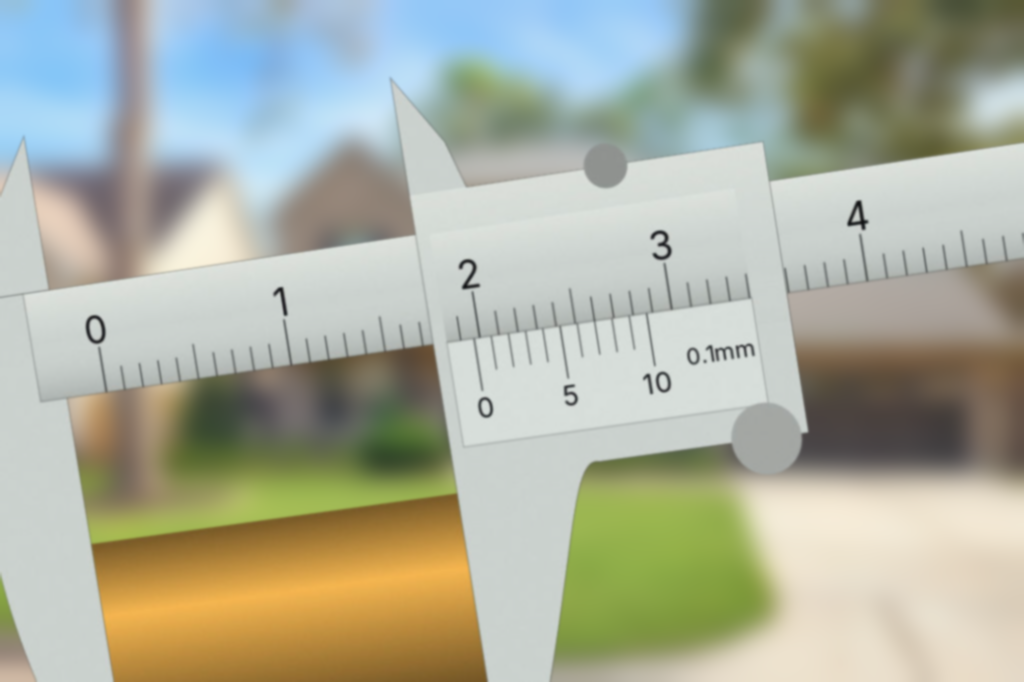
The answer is 19.7 mm
